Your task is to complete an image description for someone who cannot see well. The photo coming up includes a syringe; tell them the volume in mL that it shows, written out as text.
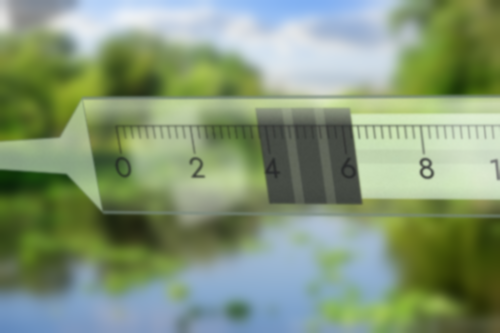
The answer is 3.8 mL
